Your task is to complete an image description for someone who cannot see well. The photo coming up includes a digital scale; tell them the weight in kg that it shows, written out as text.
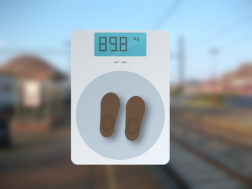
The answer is 89.8 kg
